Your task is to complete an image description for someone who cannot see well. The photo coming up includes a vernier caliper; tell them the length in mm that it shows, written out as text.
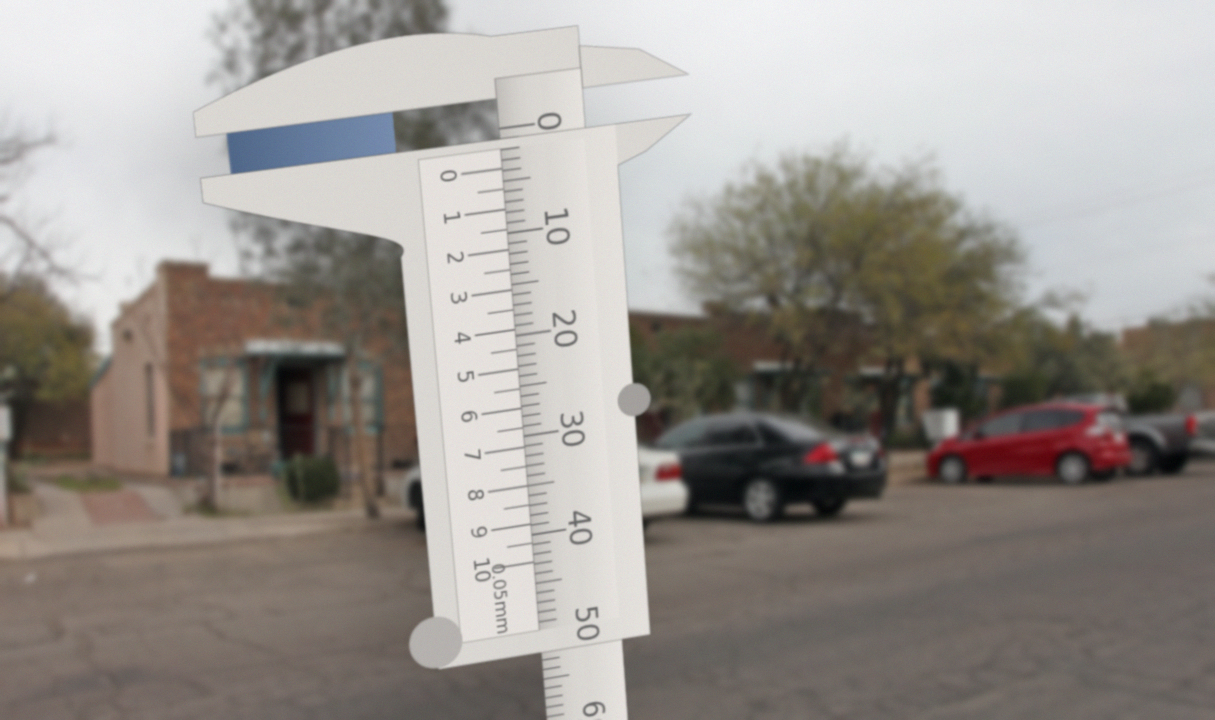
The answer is 3.8 mm
